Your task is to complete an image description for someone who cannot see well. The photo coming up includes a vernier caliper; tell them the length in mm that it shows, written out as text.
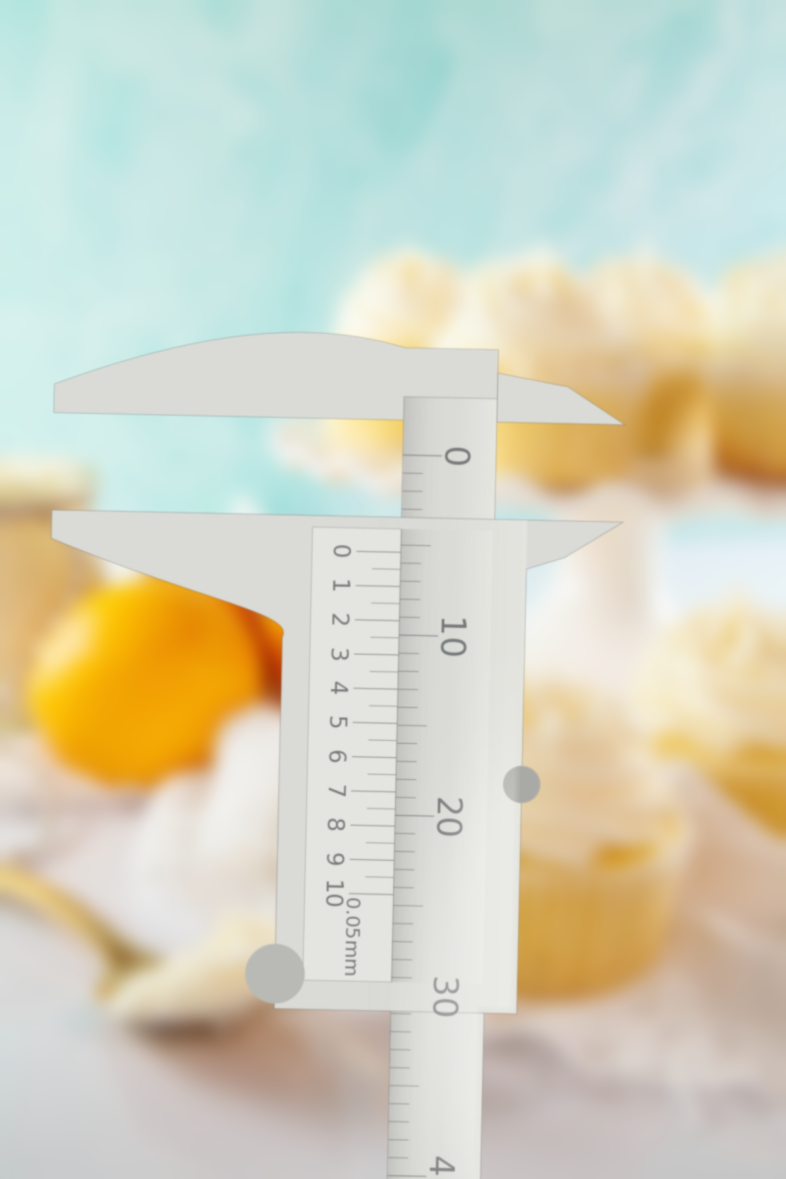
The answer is 5.4 mm
